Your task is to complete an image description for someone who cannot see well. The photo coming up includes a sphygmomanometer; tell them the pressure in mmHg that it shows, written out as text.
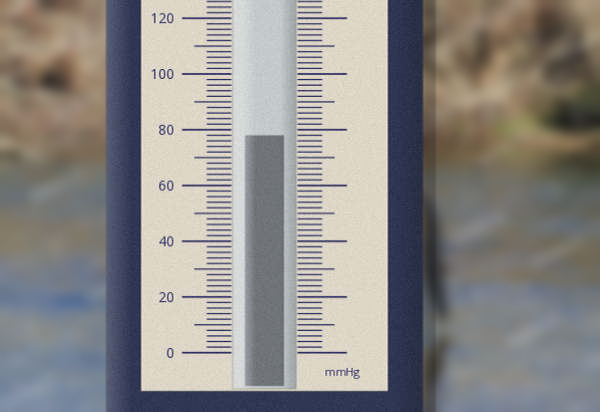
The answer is 78 mmHg
